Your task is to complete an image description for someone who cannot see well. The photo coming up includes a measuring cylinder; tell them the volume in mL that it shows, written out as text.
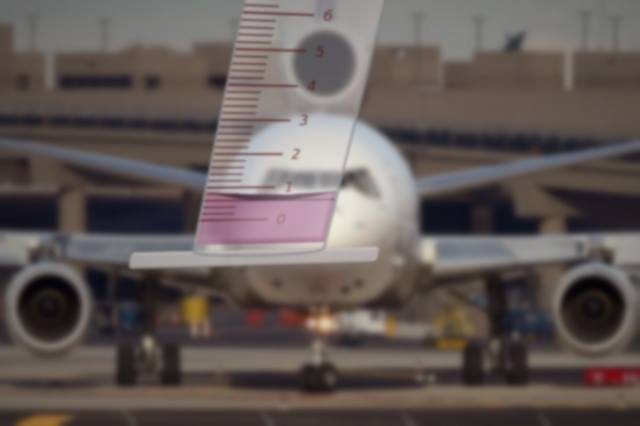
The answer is 0.6 mL
